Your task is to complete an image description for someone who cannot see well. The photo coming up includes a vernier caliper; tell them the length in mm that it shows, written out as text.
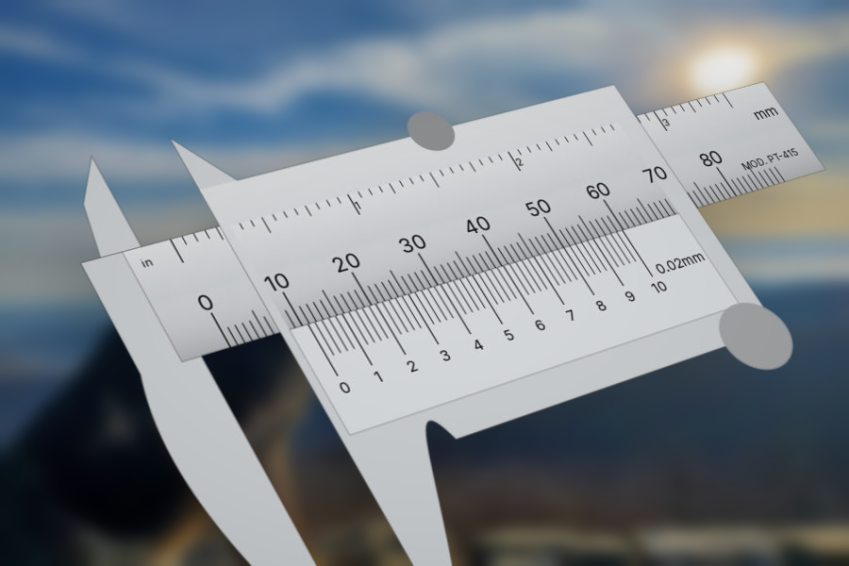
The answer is 10.8 mm
